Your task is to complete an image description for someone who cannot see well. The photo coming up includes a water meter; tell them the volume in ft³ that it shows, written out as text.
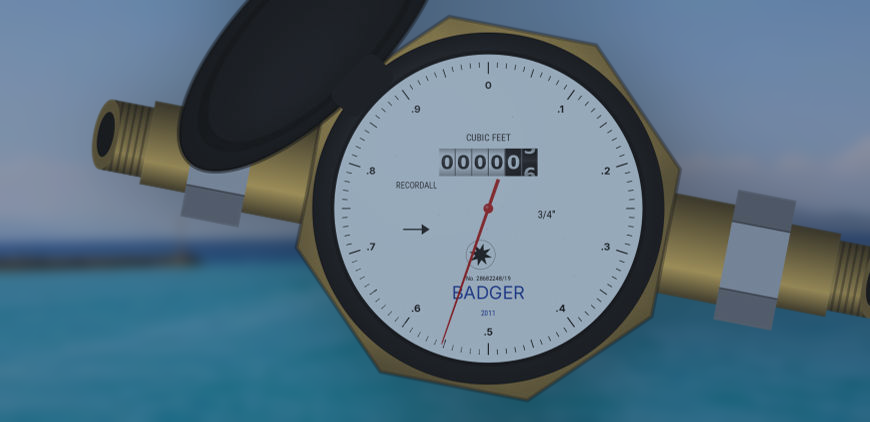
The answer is 5.55 ft³
